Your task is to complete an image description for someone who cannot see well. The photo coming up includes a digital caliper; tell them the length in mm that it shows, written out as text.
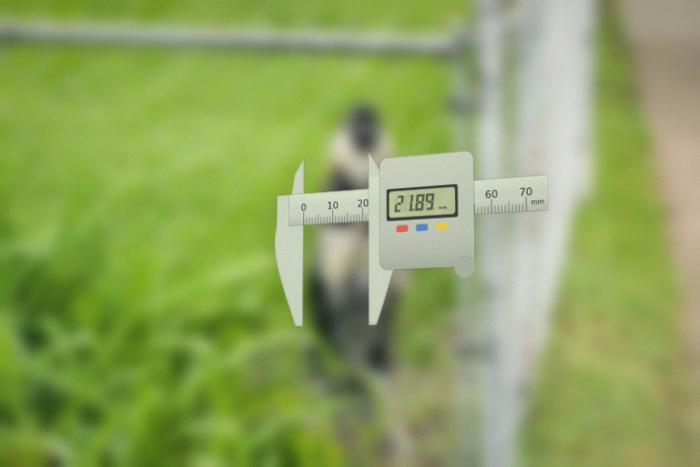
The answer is 21.89 mm
